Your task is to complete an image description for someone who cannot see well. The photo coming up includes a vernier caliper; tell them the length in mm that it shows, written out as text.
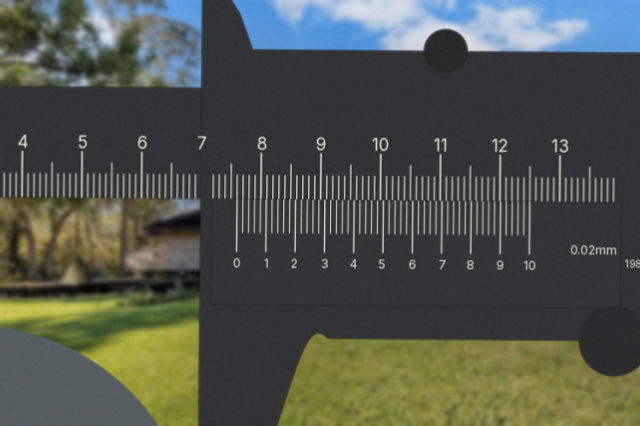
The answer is 76.0 mm
